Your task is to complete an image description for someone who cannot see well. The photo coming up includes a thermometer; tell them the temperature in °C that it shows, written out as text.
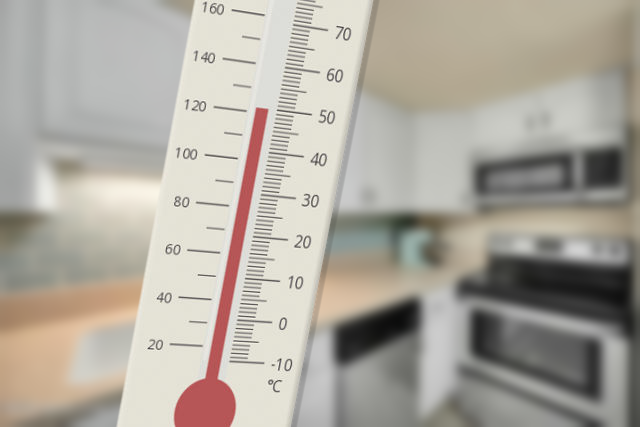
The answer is 50 °C
